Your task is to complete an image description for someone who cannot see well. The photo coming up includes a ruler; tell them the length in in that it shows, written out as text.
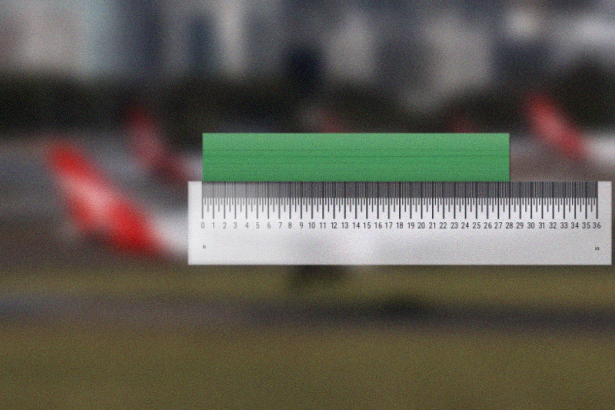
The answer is 28 in
